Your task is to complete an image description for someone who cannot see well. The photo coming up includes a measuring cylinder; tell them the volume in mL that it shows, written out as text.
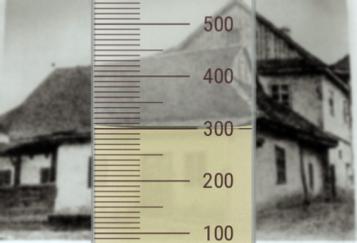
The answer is 300 mL
